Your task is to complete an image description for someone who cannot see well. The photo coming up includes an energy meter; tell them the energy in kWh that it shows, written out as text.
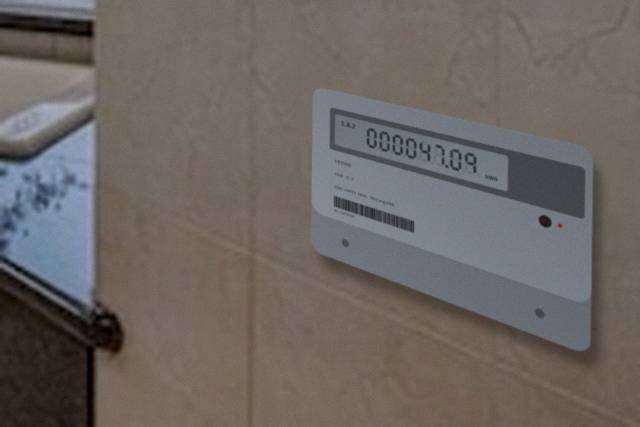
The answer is 47.09 kWh
